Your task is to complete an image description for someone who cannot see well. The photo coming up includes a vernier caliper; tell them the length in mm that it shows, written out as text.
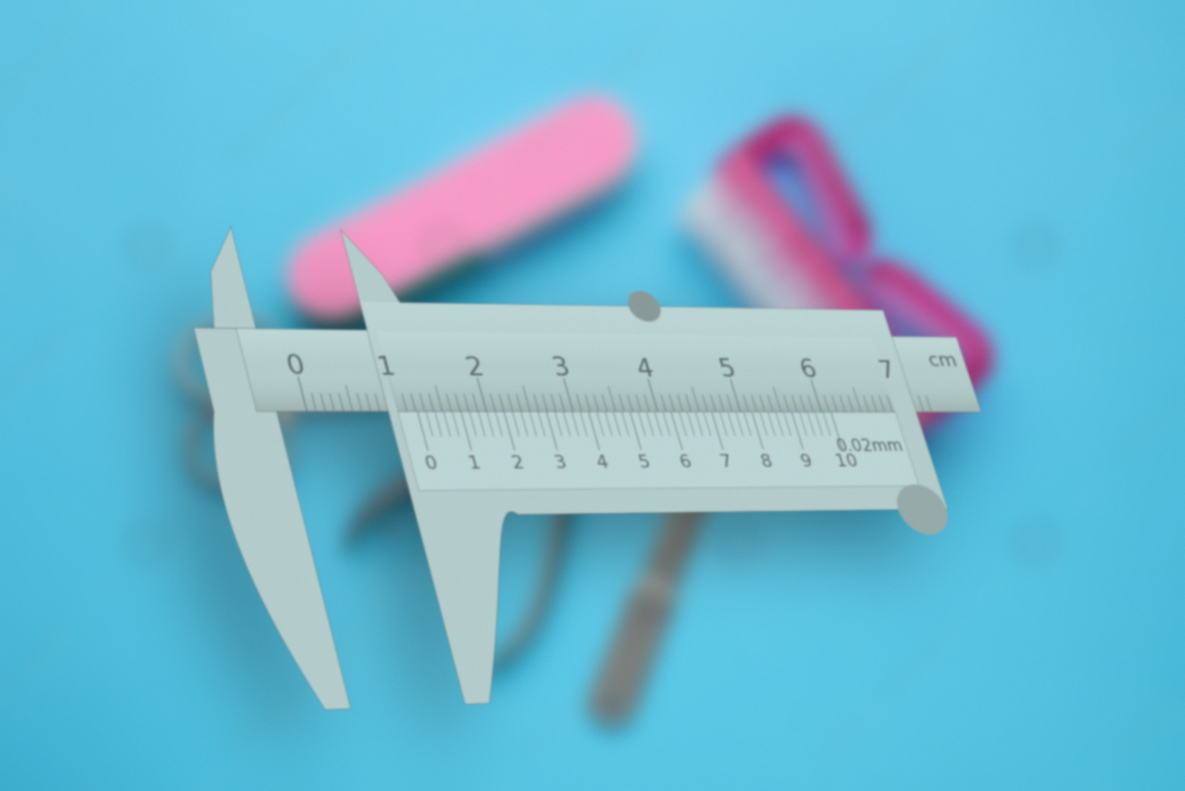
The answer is 12.2 mm
